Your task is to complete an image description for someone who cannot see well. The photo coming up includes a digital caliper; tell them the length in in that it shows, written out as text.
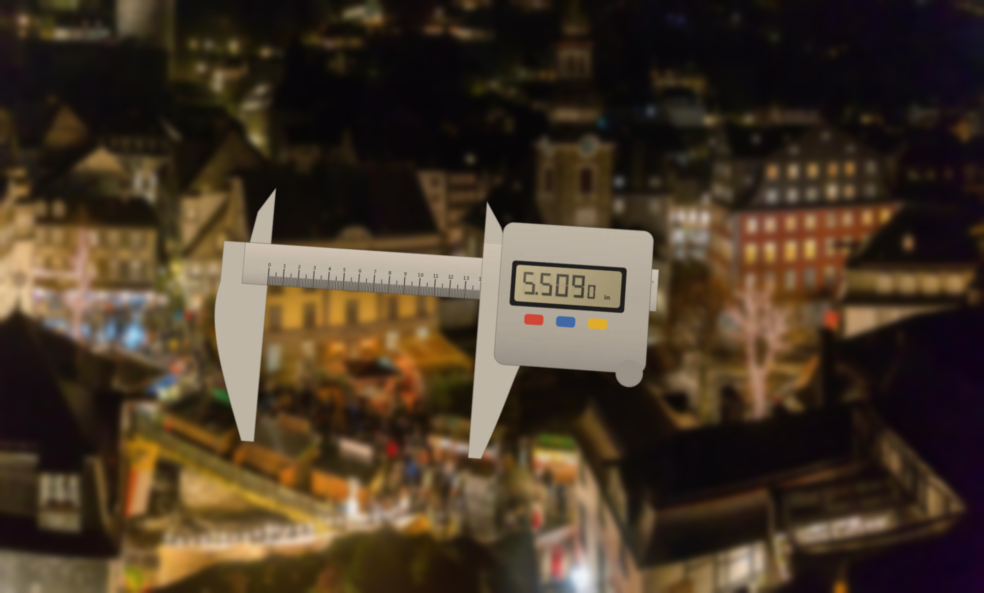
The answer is 5.5090 in
